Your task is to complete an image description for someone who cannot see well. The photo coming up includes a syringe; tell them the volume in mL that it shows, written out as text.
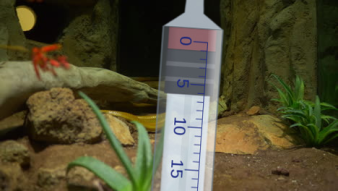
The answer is 1 mL
